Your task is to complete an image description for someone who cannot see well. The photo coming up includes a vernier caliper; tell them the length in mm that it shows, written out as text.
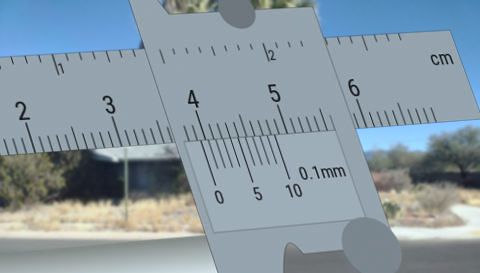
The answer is 39.4 mm
